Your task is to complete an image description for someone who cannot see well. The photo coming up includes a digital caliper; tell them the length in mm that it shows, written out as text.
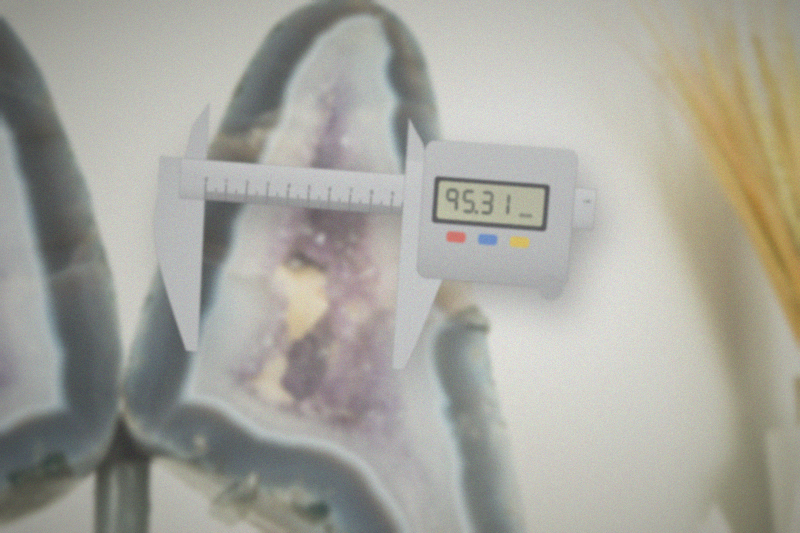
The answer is 95.31 mm
